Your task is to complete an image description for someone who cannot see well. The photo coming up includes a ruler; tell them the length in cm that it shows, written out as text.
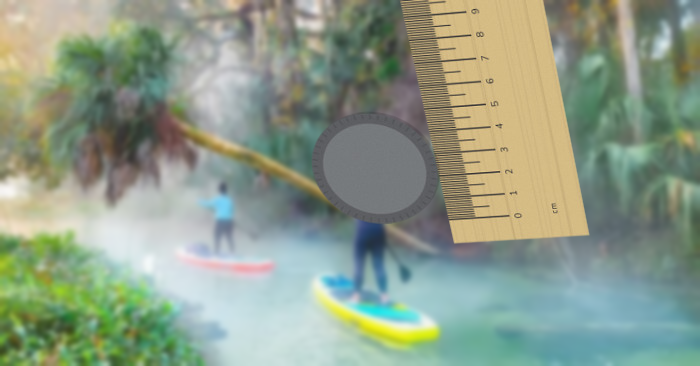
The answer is 5 cm
